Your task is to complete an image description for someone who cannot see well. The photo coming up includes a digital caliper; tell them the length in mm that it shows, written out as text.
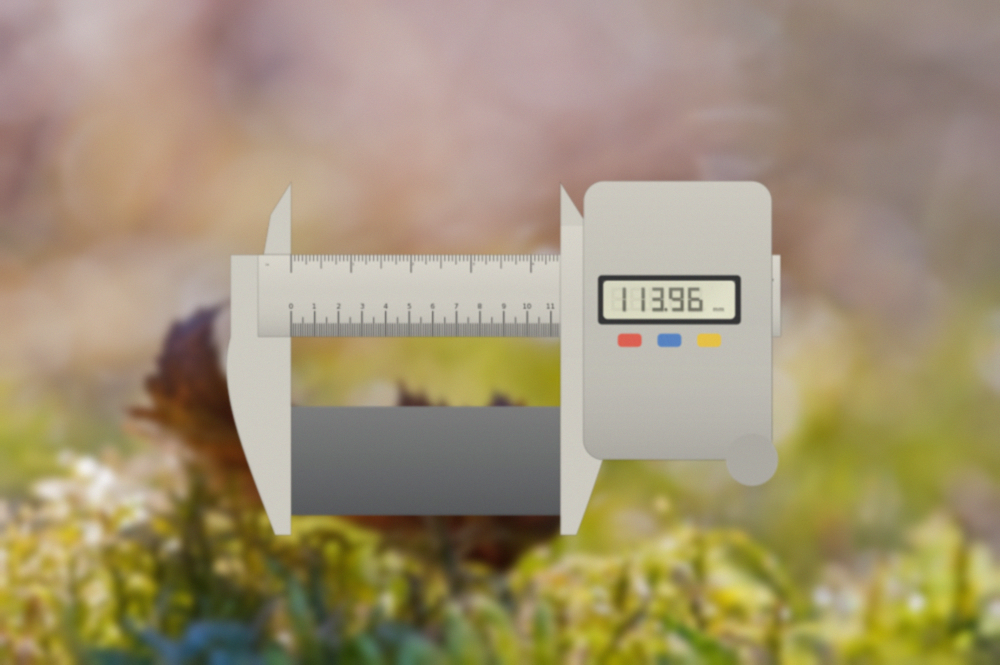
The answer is 113.96 mm
